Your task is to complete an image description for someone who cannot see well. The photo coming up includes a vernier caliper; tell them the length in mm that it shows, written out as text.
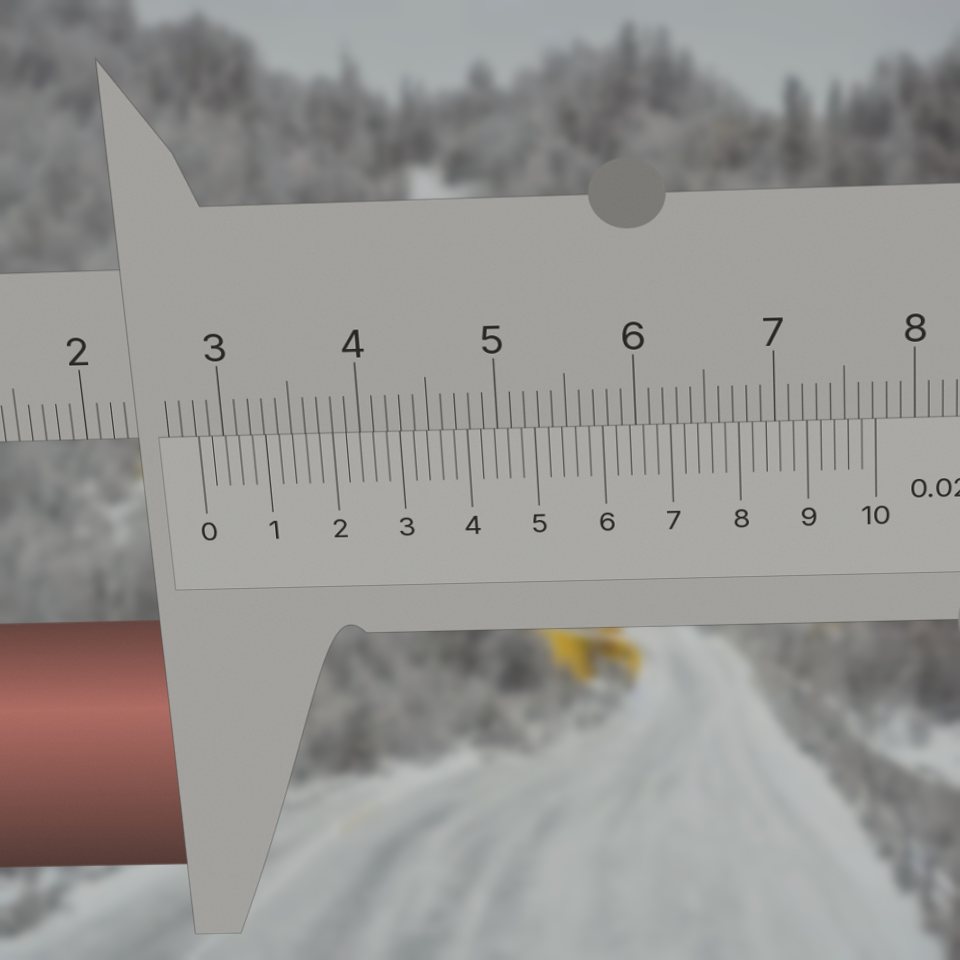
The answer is 28.2 mm
